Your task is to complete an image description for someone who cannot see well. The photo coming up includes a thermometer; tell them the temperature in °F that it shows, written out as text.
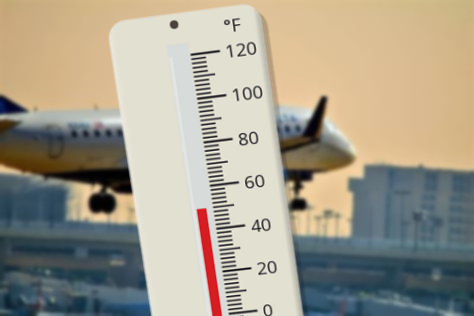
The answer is 50 °F
